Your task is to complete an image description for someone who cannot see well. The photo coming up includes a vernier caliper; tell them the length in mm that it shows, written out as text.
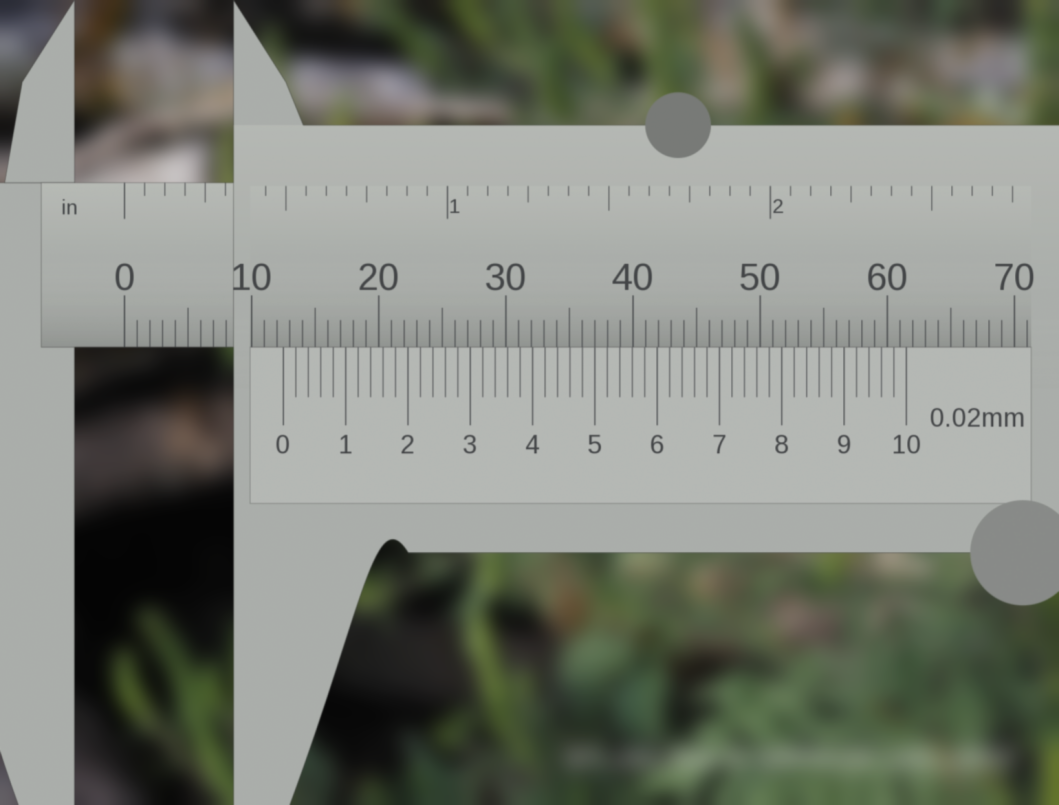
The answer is 12.5 mm
